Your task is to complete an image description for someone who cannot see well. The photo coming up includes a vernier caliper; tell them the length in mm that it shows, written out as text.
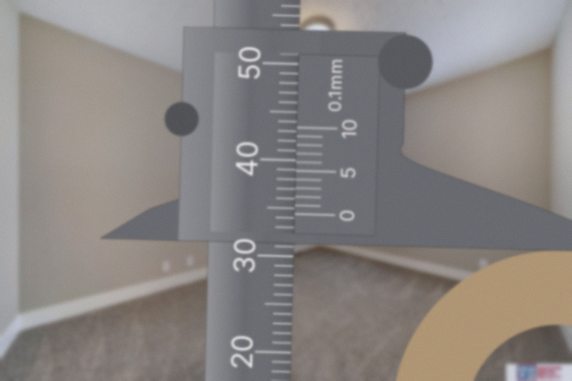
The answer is 34.4 mm
